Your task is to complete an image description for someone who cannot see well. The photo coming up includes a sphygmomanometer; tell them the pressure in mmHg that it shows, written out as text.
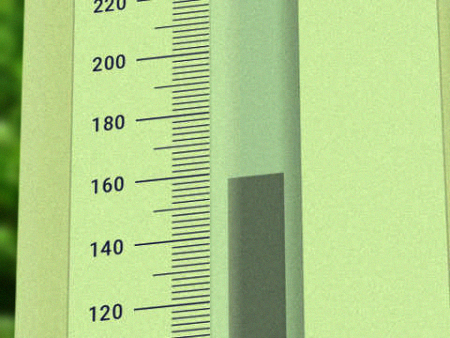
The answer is 158 mmHg
